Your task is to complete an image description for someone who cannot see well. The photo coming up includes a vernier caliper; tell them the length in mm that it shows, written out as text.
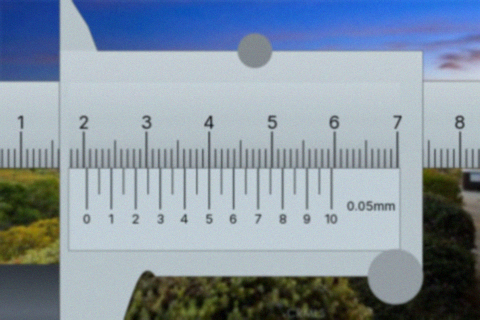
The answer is 20.5 mm
